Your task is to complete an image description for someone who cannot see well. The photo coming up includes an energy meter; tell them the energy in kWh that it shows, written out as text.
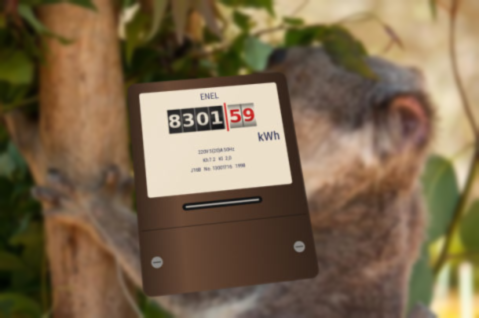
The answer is 8301.59 kWh
